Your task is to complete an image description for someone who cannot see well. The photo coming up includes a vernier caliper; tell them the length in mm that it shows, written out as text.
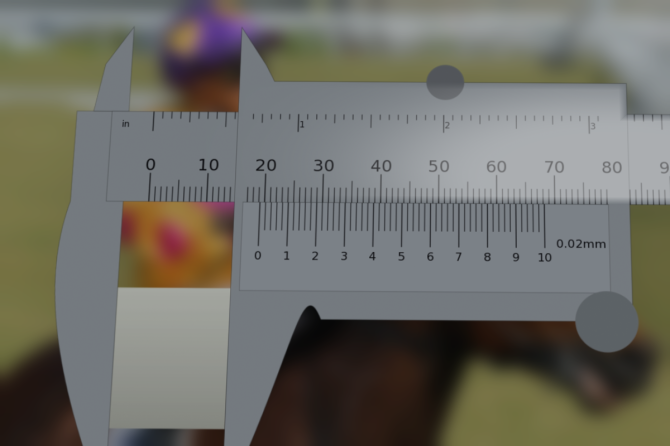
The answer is 19.2 mm
